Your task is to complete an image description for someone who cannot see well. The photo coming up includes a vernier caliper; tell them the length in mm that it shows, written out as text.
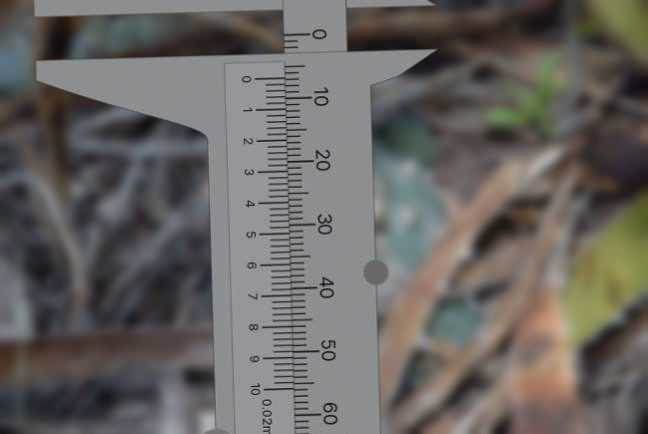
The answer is 6.8 mm
